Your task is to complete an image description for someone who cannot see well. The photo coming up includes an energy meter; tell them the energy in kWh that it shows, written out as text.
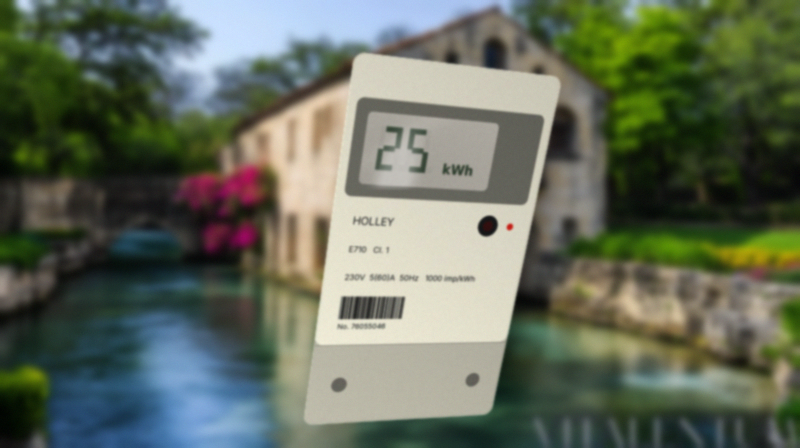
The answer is 25 kWh
